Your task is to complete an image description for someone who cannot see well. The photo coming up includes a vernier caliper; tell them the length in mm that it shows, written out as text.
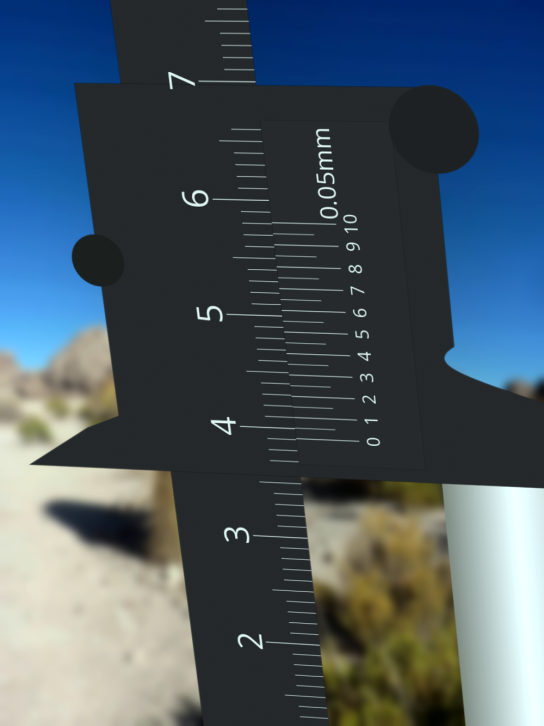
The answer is 39.1 mm
